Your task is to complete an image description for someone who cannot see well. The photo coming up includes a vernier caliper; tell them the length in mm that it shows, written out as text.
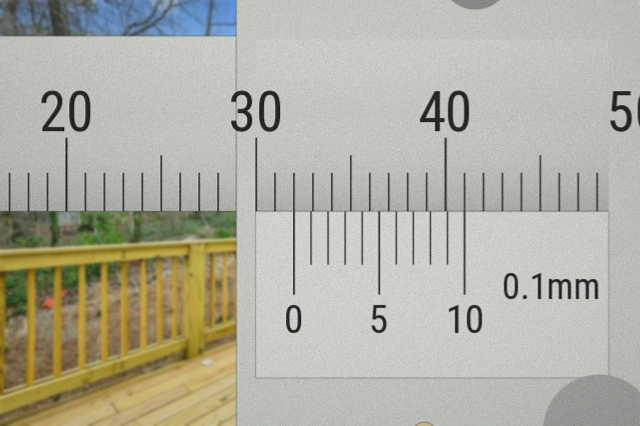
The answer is 32.0 mm
